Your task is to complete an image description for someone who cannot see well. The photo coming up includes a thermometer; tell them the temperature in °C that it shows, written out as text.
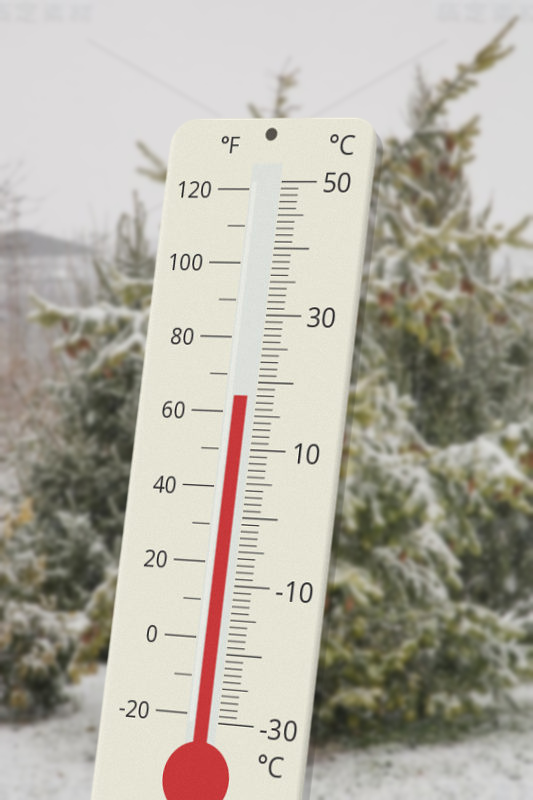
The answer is 18 °C
